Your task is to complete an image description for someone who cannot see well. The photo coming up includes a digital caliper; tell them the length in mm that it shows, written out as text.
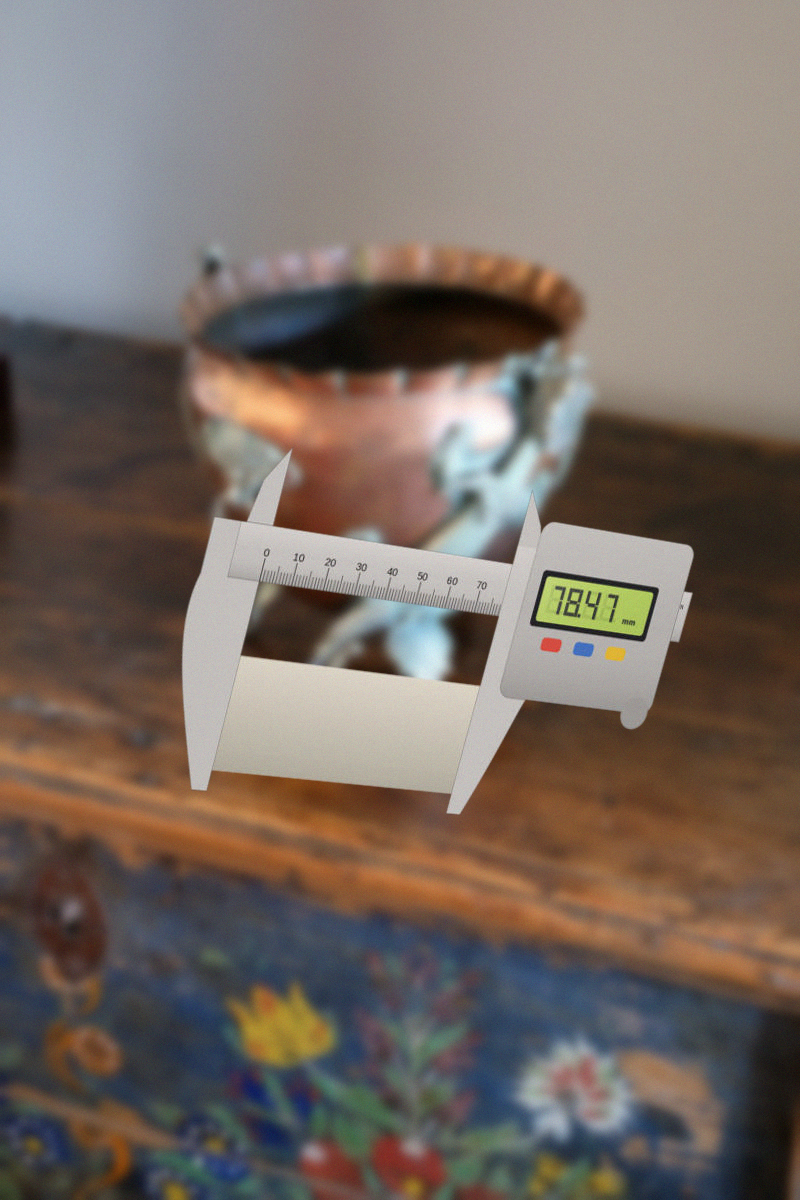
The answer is 78.47 mm
